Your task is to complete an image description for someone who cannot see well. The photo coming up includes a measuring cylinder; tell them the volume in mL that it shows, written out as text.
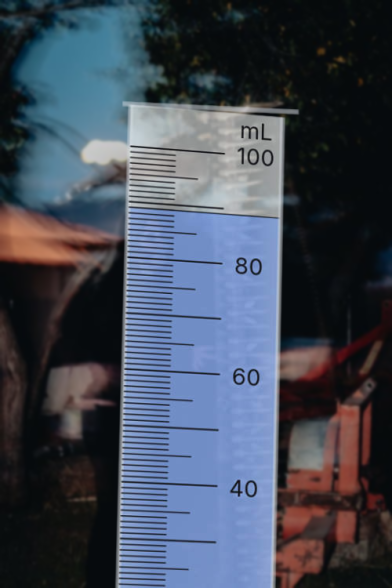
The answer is 89 mL
